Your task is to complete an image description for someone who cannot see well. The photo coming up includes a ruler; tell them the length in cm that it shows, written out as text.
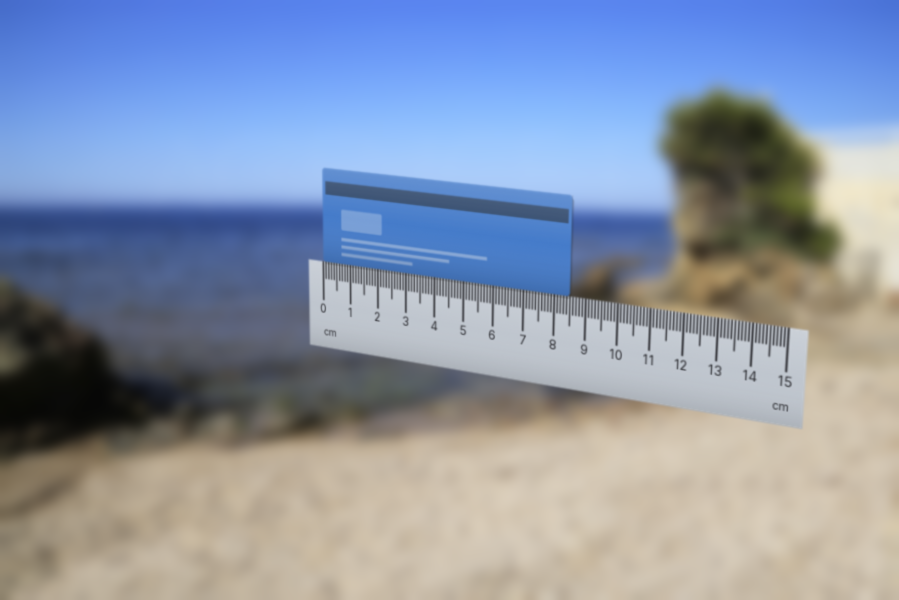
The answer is 8.5 cm
